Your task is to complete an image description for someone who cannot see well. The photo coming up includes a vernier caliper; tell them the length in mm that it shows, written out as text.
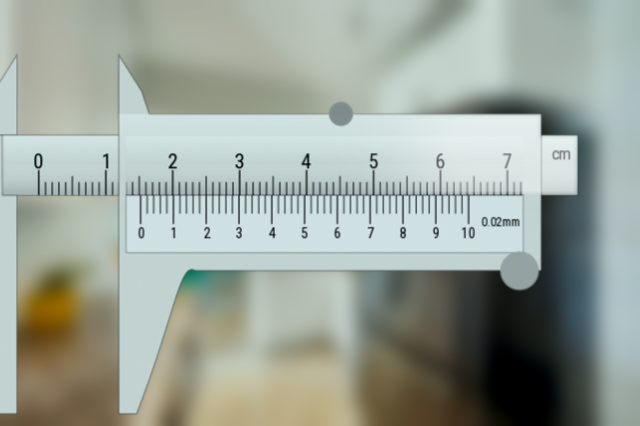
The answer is 15.2 mm
